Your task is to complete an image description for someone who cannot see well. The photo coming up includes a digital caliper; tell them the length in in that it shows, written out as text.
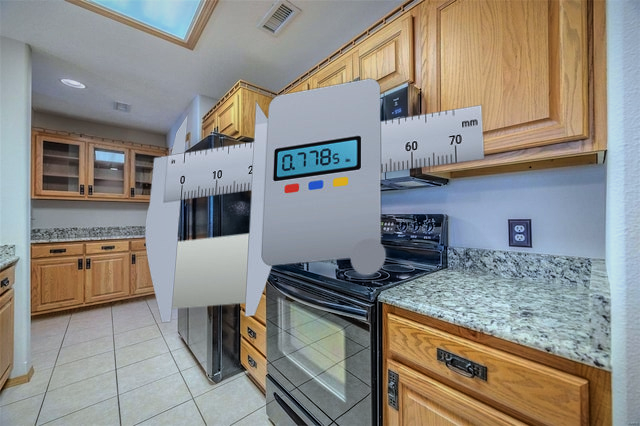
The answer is 0.7785 in
